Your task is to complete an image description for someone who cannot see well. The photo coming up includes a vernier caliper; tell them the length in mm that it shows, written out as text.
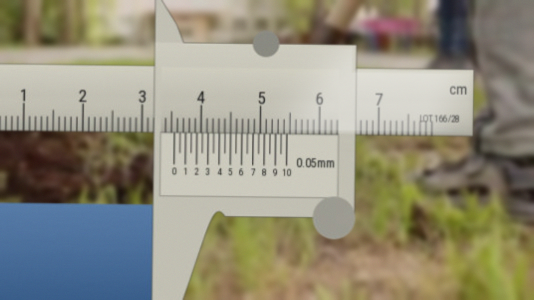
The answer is 35.5 mm
